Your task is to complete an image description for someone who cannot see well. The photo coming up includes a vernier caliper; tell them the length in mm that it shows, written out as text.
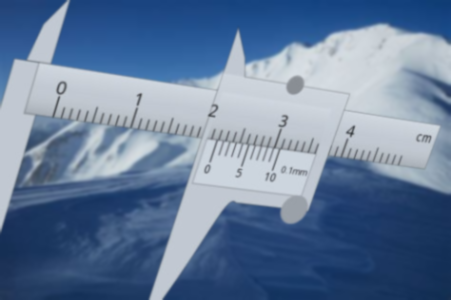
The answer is 21.8 mm
